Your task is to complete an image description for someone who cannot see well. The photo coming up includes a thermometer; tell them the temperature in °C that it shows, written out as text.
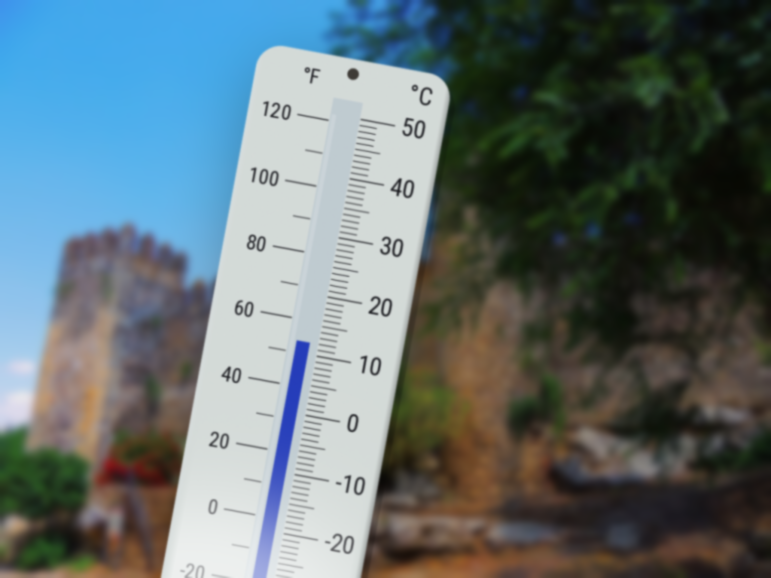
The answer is 12 °C
